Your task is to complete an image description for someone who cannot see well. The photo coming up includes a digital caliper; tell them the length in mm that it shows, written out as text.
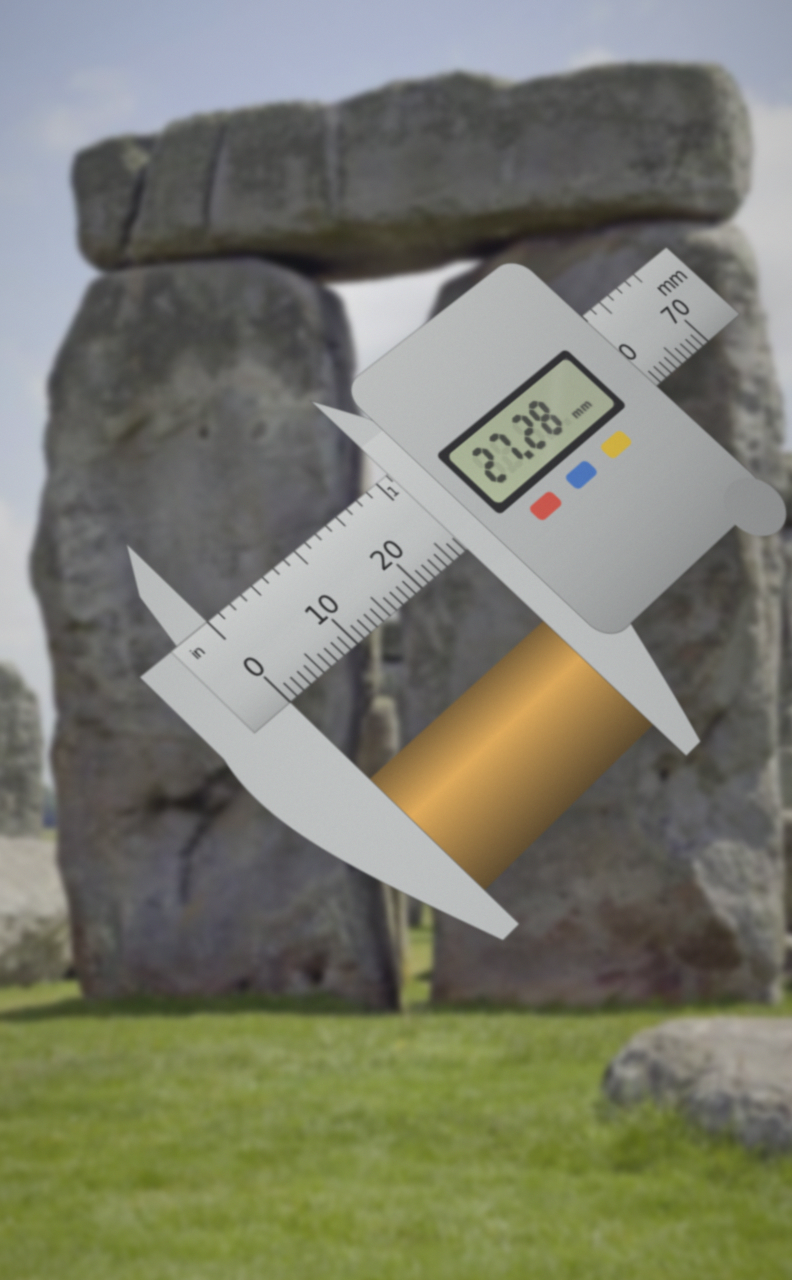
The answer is 27.28 mm
